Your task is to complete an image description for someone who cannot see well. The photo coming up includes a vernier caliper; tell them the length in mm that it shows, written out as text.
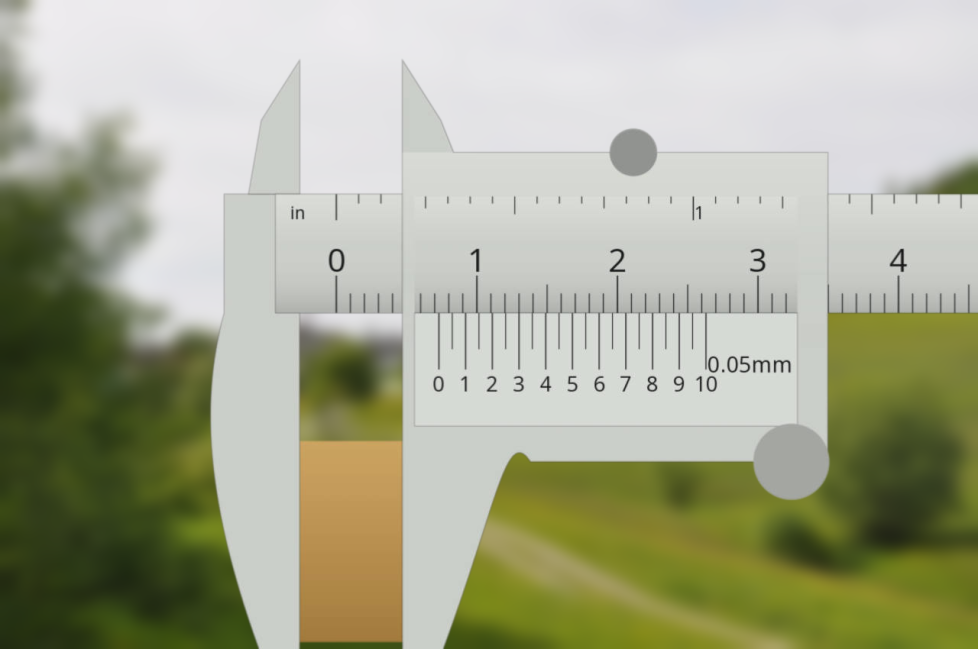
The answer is 7.3 mm
